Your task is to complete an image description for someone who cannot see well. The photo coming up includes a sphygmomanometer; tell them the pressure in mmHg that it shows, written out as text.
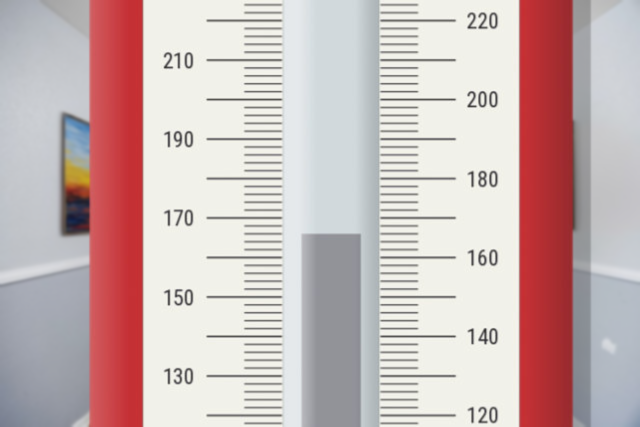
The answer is 166 mmHg
